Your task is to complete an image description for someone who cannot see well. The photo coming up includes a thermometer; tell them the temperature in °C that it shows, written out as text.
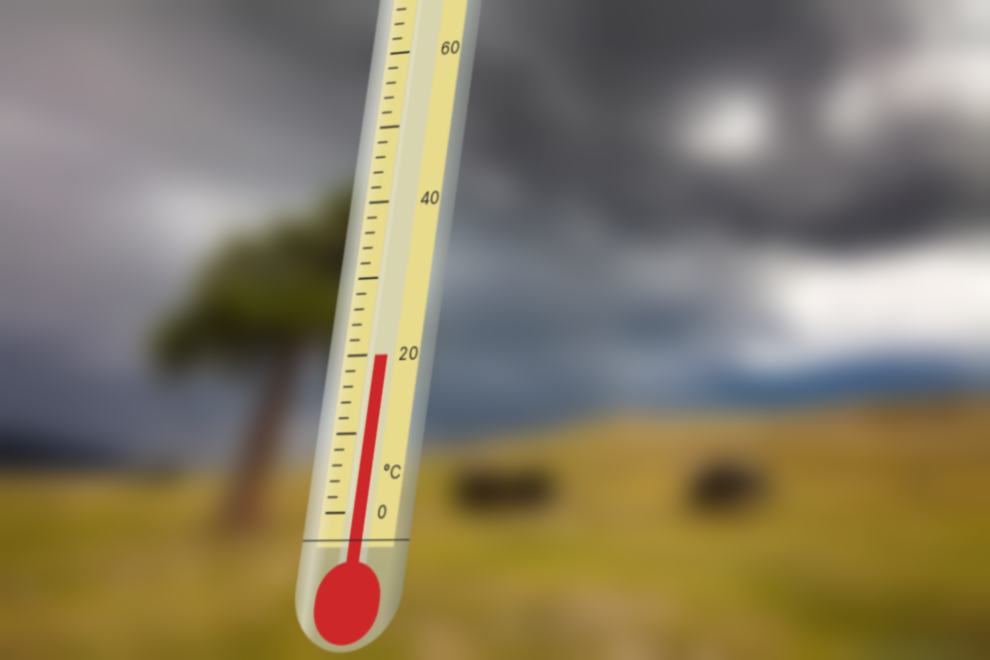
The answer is 20 °C
